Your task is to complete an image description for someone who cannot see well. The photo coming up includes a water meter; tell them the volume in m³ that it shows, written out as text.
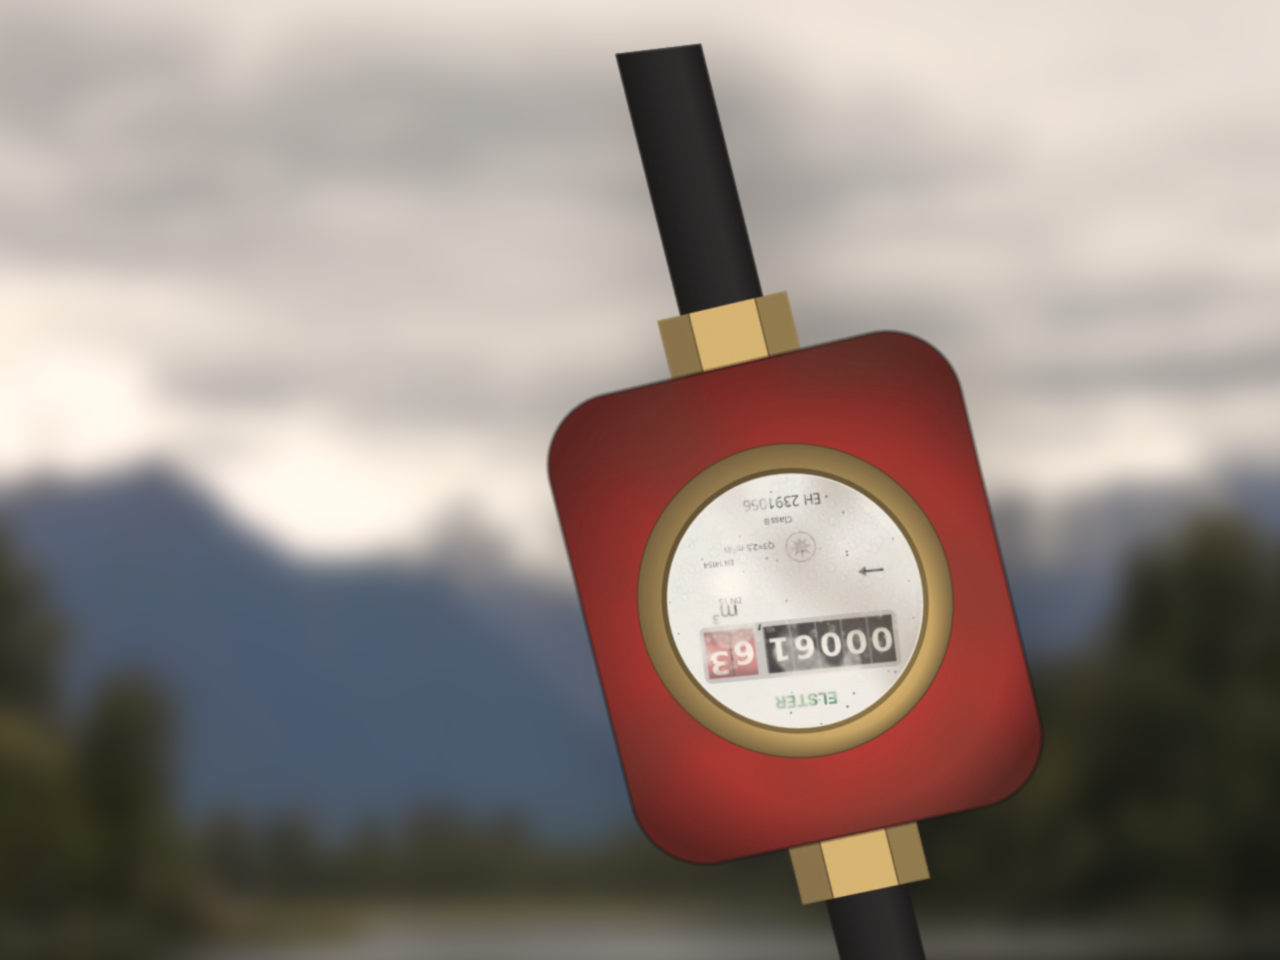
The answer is 61.63 m³
